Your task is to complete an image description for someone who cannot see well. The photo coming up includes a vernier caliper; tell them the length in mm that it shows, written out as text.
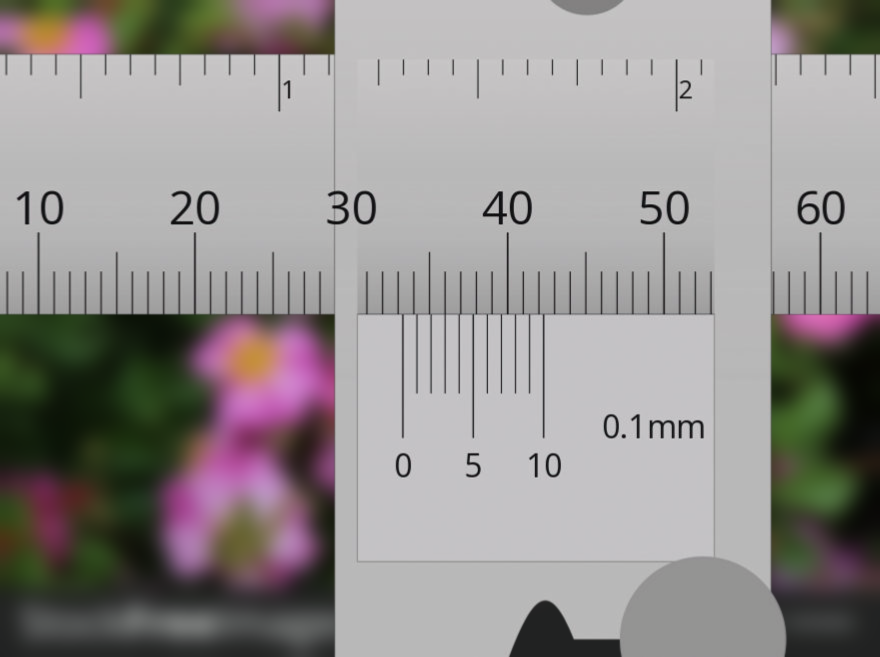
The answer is 33.3 mm
